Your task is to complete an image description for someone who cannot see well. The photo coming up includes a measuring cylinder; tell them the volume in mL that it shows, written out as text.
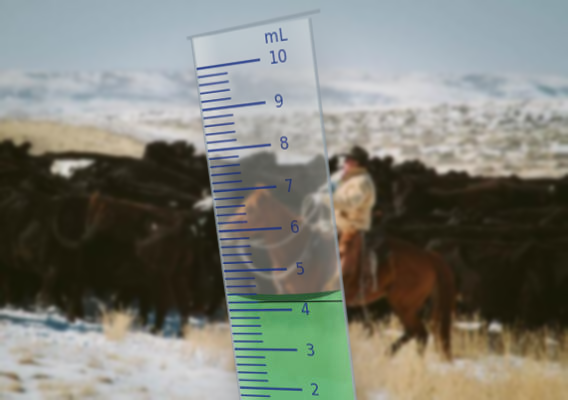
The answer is 4.2 mL
